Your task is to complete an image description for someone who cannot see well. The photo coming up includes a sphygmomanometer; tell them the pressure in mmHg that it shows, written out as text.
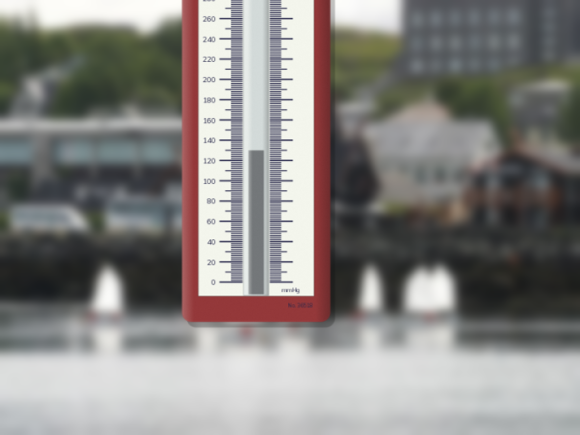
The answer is 130 mmHg
